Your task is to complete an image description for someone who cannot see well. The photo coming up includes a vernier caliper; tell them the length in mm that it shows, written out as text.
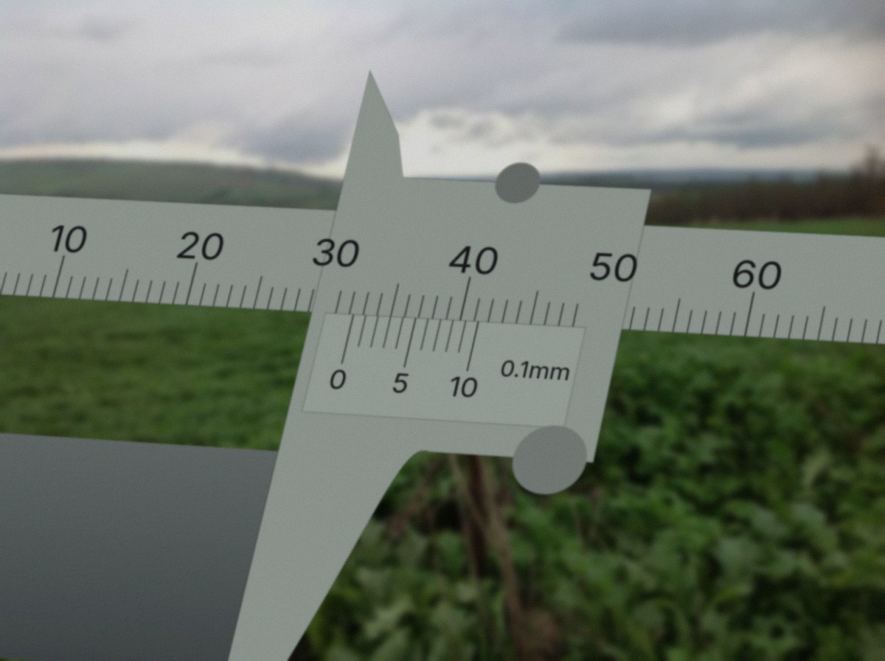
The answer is 32.3 mm
